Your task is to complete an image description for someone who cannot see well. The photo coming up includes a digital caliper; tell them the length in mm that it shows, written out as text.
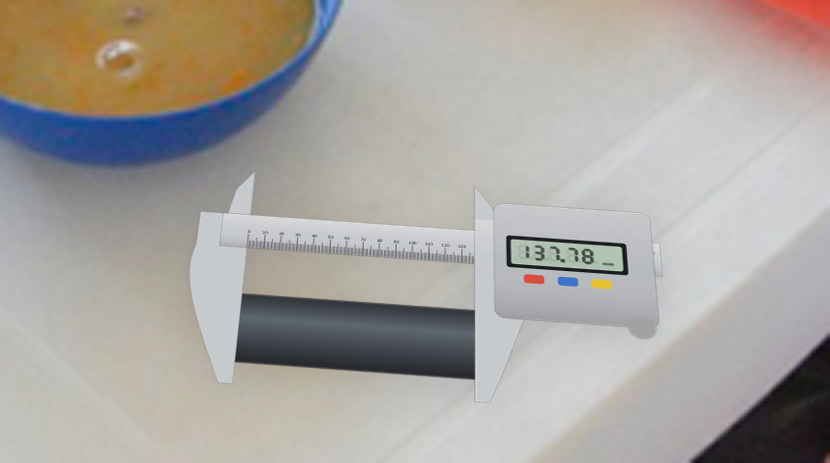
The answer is 137.78 mm
